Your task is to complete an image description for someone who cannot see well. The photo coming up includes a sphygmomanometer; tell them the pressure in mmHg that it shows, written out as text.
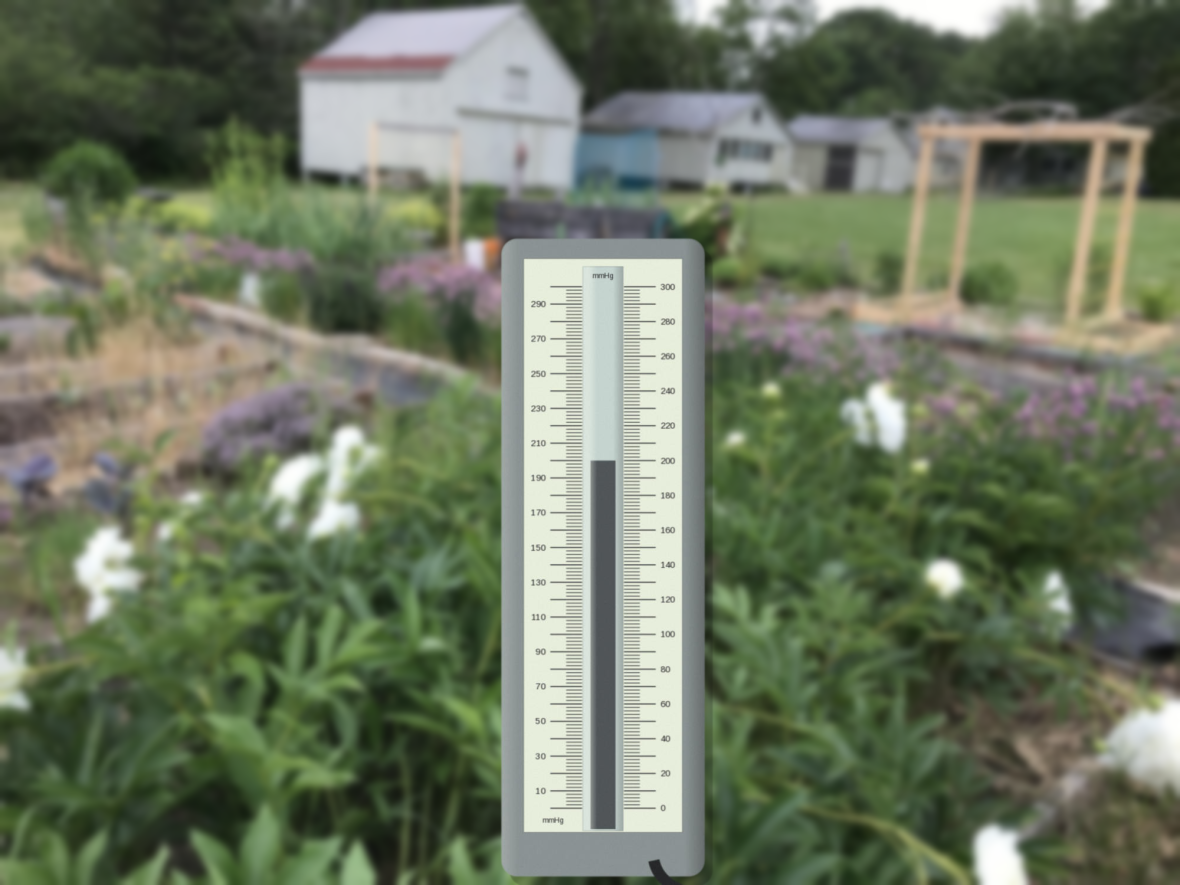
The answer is 200 mmHg
